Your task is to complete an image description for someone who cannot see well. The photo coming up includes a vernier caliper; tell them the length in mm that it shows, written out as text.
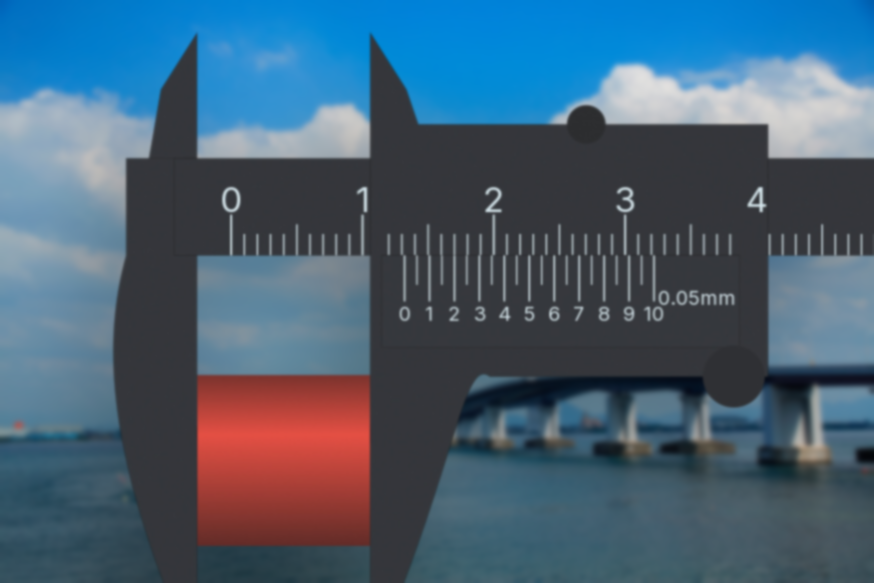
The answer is 13.2 mm
